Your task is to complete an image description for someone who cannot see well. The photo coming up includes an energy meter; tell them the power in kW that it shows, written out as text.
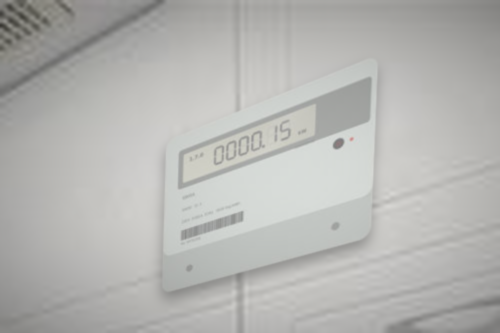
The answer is 0.15 kW
